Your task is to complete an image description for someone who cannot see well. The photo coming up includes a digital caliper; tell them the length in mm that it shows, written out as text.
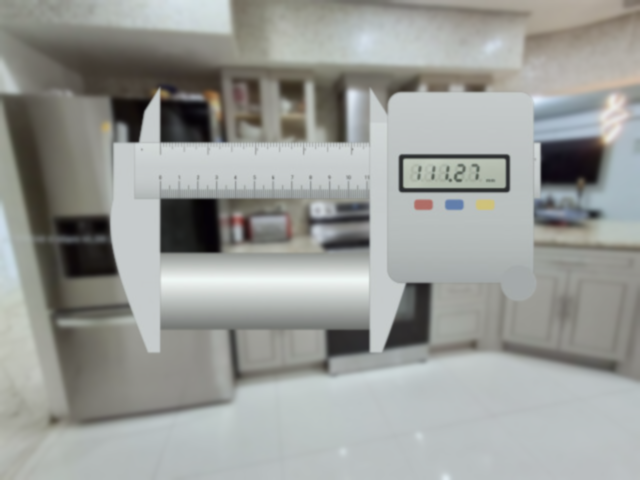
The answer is 111.27 mm
